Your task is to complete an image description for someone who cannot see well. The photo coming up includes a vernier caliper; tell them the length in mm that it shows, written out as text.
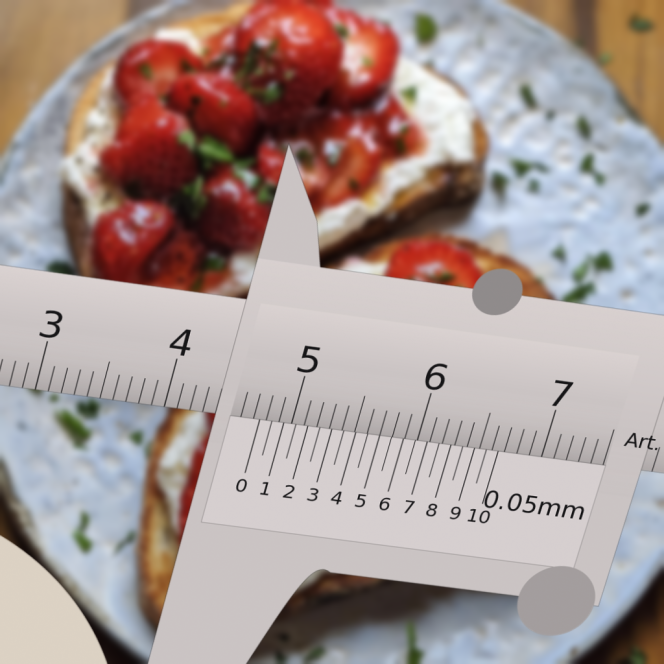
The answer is 47.5 mm
